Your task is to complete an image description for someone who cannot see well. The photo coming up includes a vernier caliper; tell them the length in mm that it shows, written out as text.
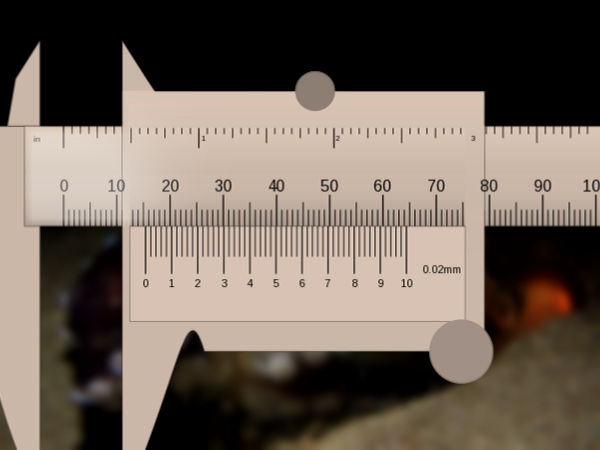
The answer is 15.4 mm
